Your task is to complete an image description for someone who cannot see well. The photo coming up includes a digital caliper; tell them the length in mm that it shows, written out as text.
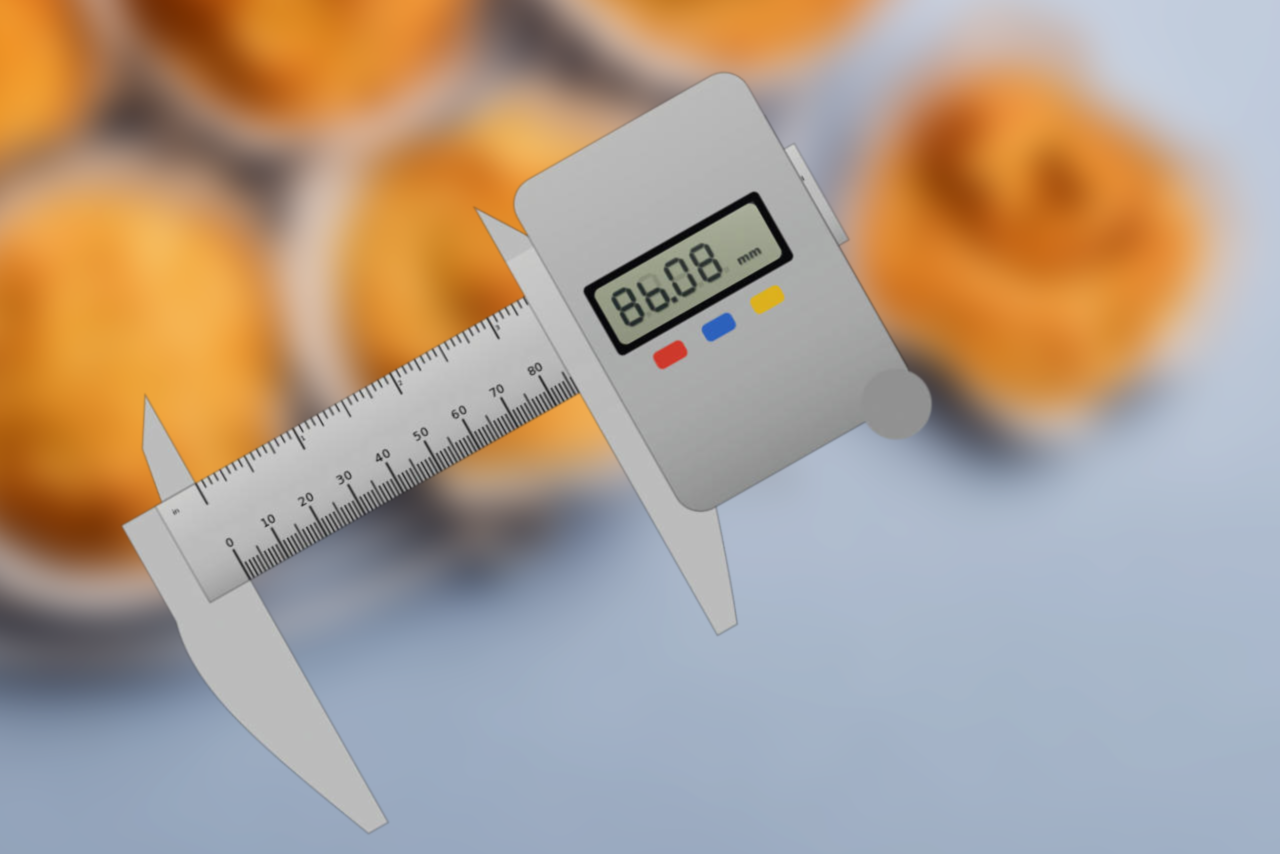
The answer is 86.08 mm
